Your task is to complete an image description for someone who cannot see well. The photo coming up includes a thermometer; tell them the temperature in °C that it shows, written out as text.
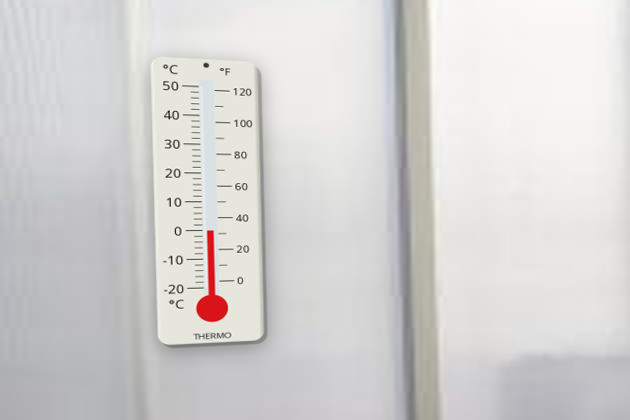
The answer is 0 °C
